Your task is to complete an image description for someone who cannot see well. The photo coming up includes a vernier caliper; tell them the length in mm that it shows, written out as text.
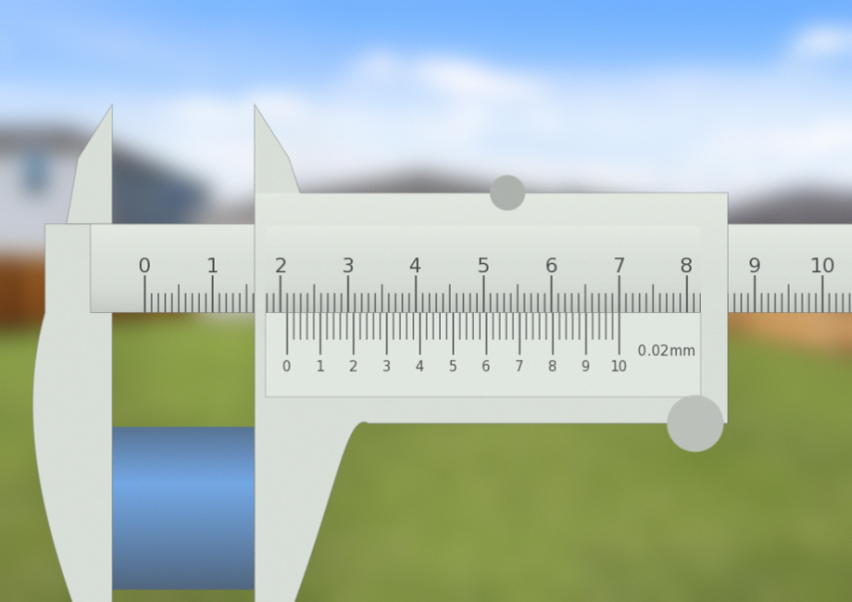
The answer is 21.0 mm
